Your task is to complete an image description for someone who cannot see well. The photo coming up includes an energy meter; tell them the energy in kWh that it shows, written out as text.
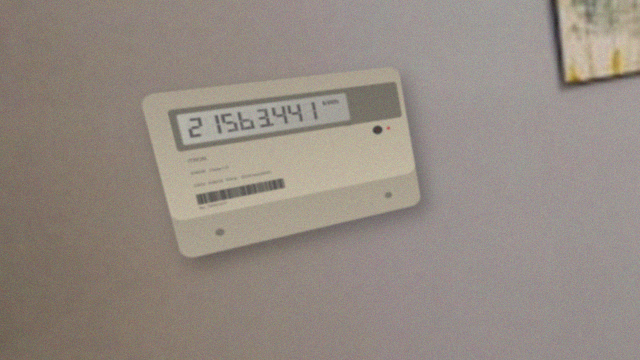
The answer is 21563.441 kWh
